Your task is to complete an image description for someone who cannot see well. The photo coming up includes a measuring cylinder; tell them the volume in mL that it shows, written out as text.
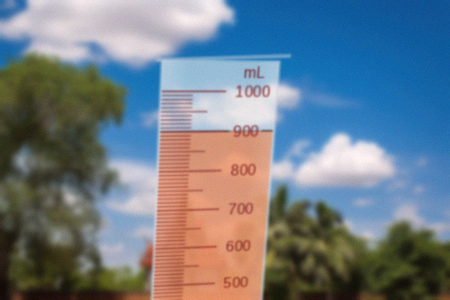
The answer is 900 mL
